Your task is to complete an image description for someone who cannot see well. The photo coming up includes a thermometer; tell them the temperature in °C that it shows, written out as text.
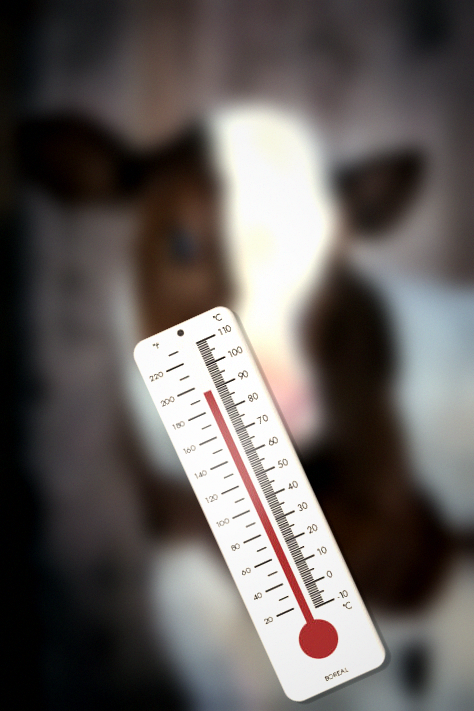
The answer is 90 °C
